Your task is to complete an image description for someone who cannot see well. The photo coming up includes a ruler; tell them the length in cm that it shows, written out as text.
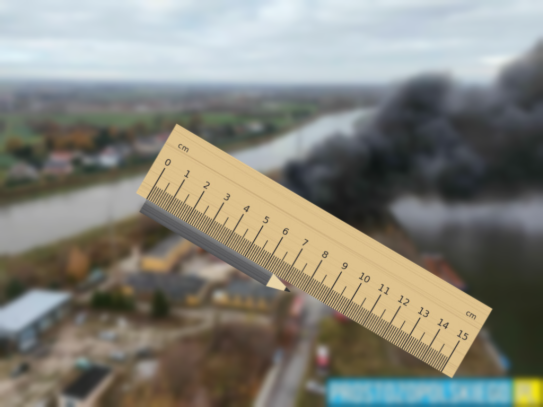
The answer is 7.5 cm
